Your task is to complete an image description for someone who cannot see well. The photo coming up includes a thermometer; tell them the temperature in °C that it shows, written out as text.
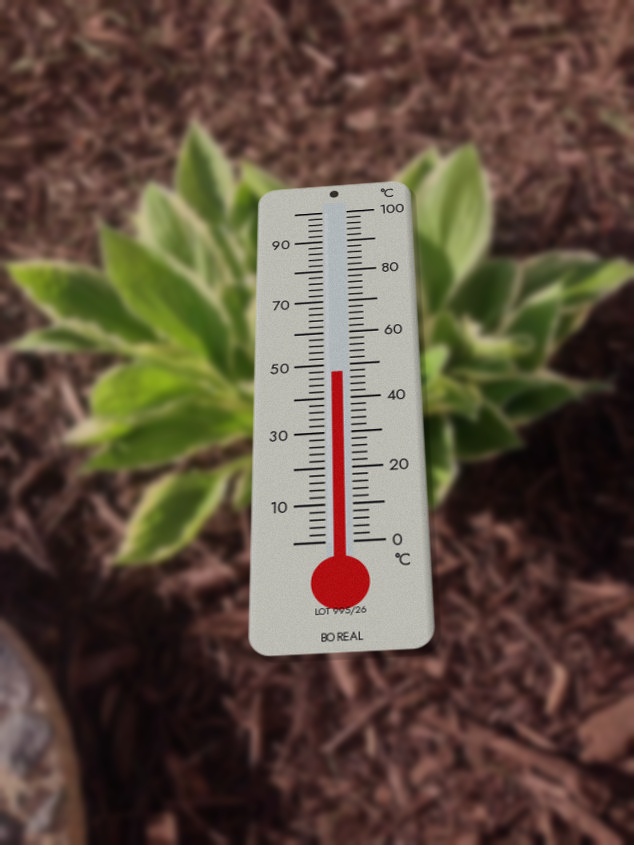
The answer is 48 °C
